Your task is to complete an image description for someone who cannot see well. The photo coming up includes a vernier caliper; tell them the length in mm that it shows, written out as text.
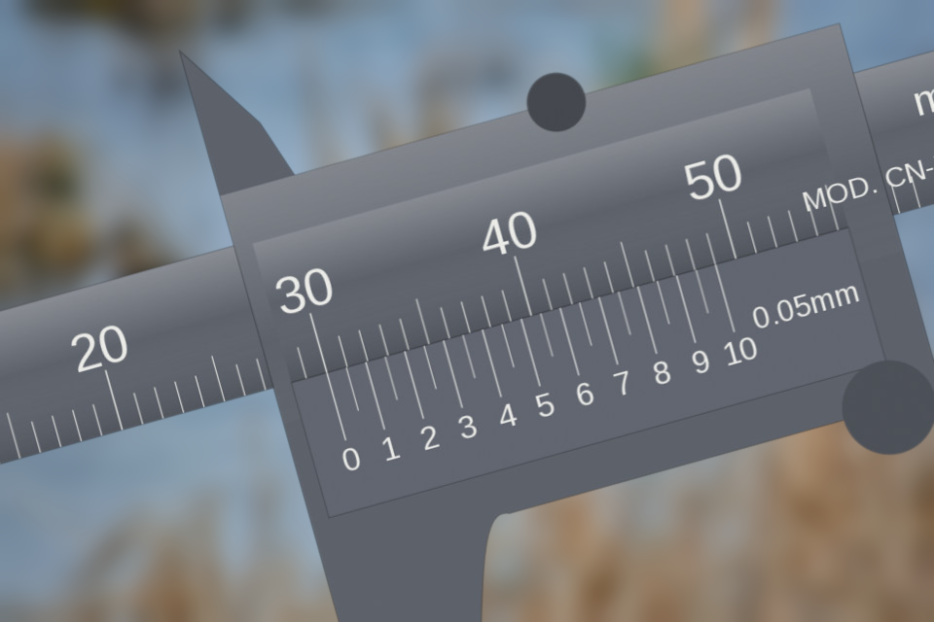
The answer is 30.0 mm
